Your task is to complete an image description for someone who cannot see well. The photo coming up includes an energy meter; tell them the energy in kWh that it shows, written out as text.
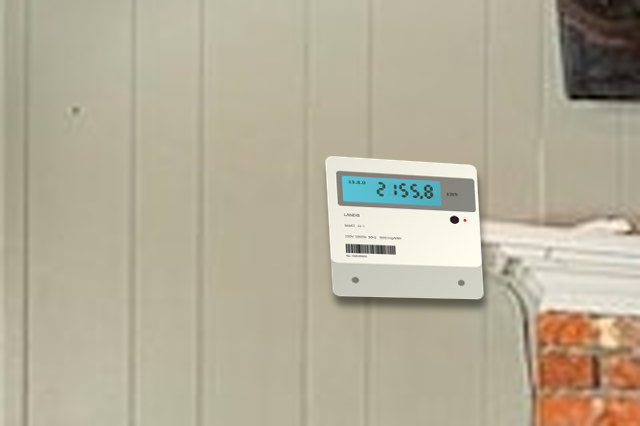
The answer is 2155.8 kWh
